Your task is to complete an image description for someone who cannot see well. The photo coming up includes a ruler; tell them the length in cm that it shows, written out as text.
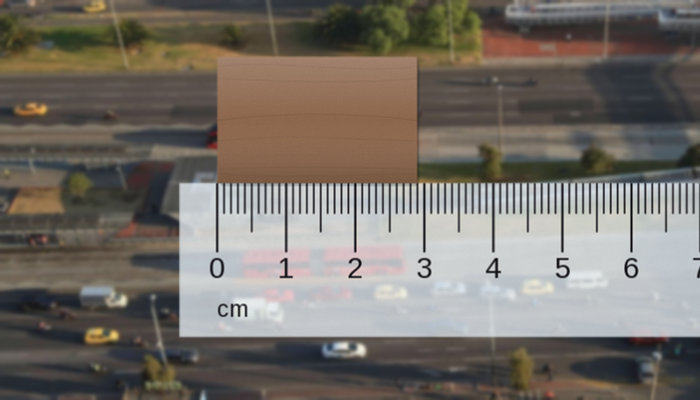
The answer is 2.9 cm
